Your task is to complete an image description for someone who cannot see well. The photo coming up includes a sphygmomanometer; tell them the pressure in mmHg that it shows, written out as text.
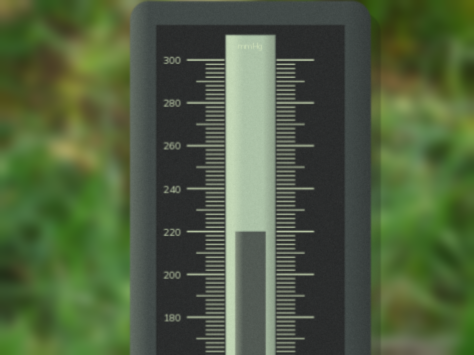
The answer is 220 mmHg
